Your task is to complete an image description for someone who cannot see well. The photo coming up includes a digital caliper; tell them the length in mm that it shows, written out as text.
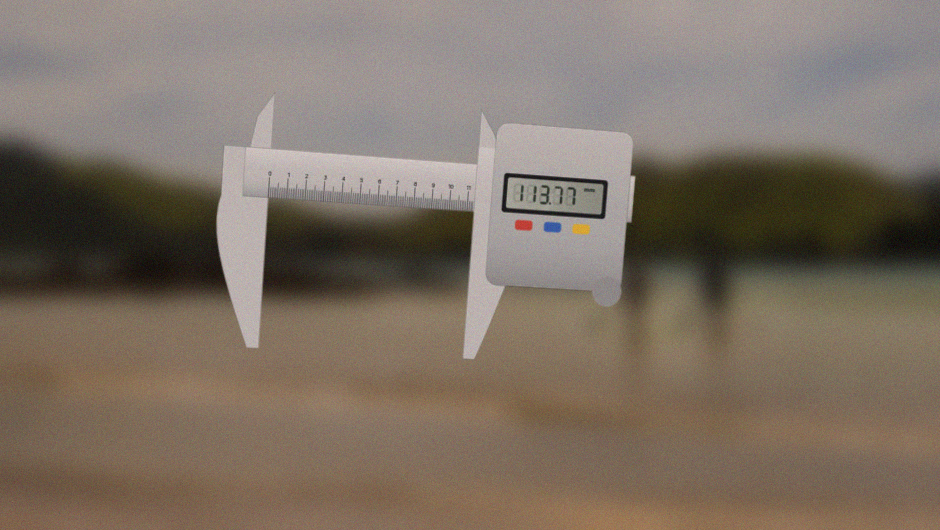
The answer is 113.77 mm
